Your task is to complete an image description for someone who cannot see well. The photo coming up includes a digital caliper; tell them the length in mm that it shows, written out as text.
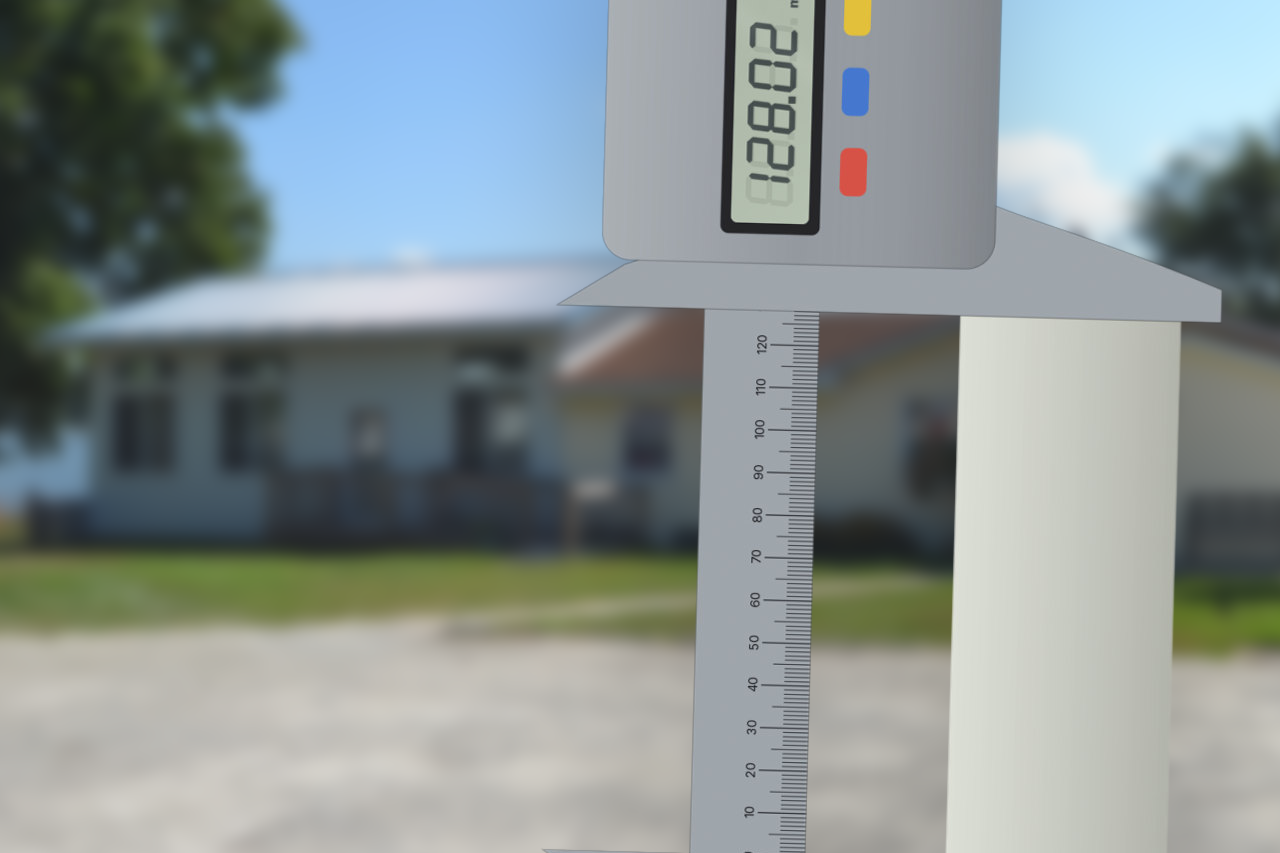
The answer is 128.02 mm
